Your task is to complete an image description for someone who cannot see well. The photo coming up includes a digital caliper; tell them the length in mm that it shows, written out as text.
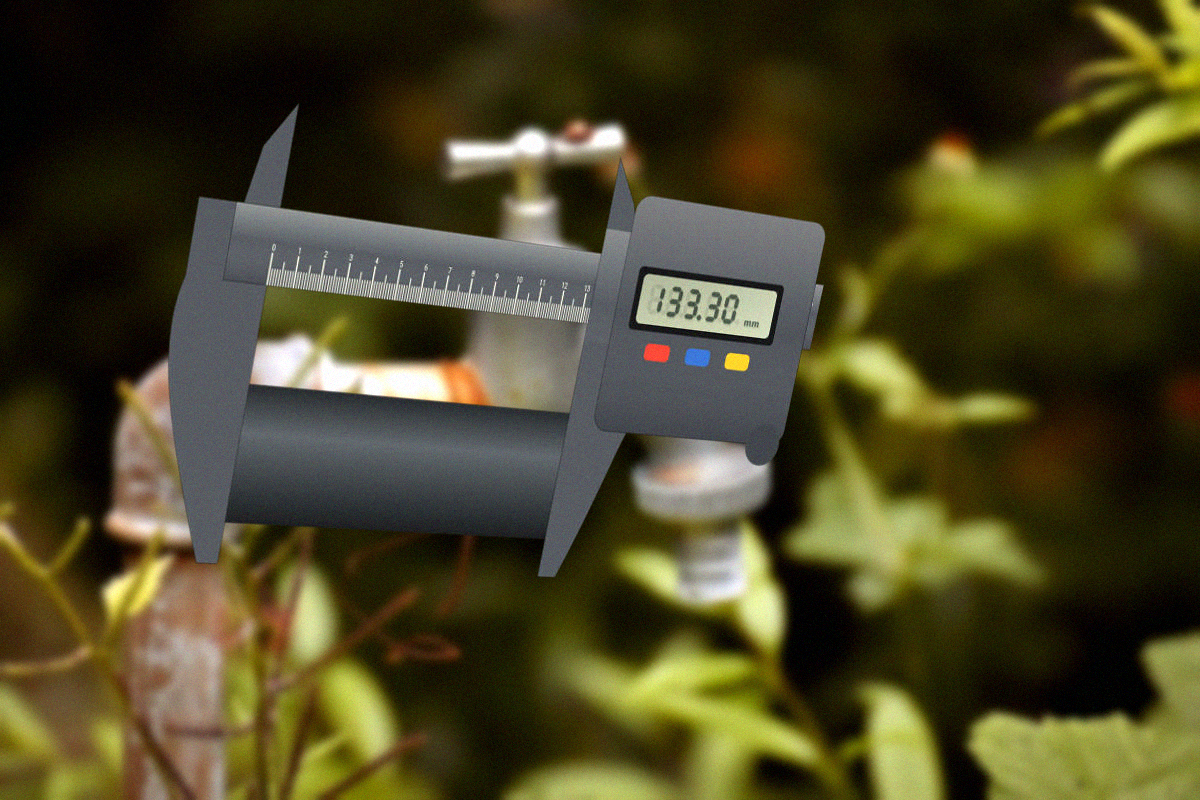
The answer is 133.30 mm
